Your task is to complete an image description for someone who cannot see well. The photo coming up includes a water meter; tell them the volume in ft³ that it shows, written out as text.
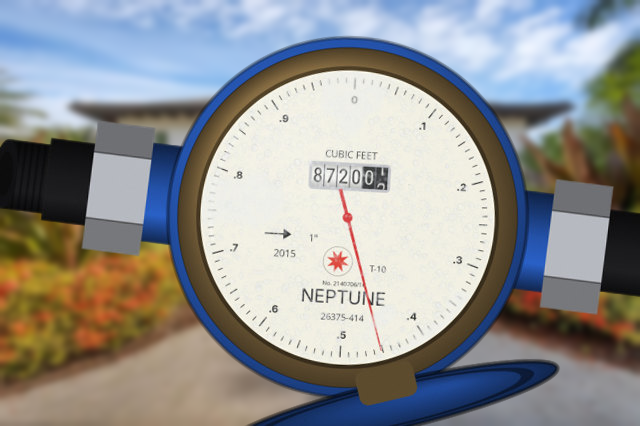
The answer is 872001.45 ft³
